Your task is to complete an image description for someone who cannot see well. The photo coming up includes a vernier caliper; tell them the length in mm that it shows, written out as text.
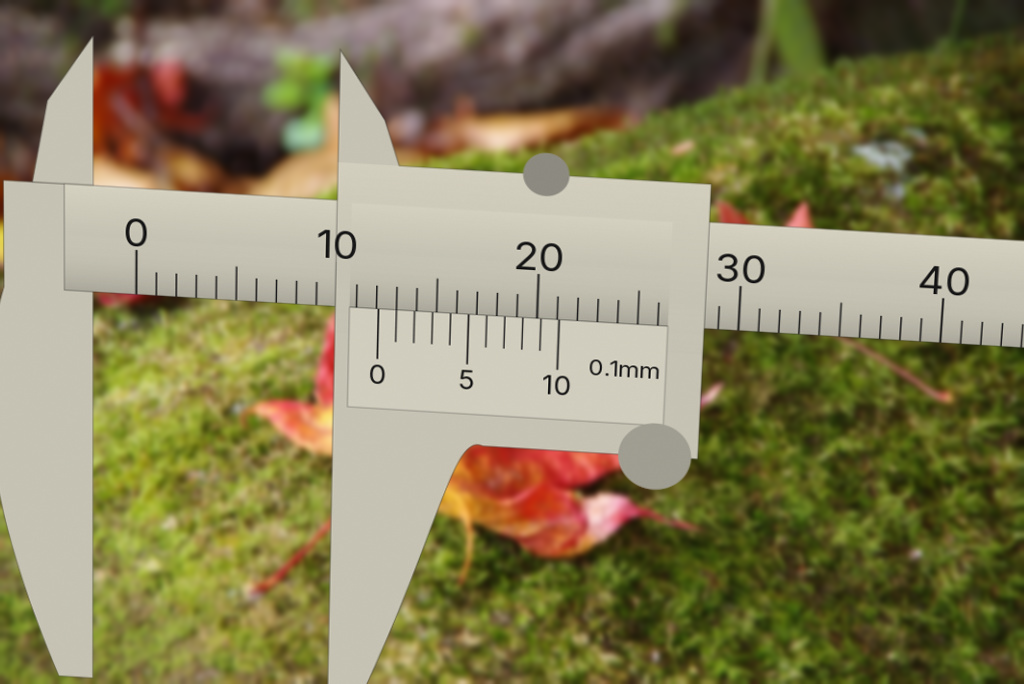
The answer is 12.1 mm
